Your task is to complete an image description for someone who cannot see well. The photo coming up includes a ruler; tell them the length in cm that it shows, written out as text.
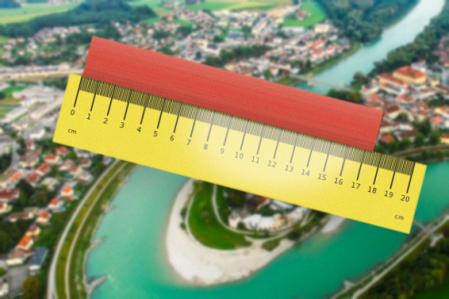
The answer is 17.5 cm
